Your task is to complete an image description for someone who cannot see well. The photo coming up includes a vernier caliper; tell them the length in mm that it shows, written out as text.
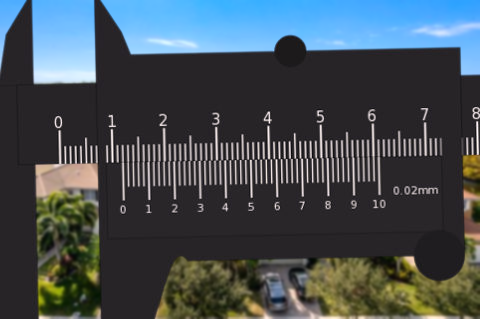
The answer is 12.0 mm
